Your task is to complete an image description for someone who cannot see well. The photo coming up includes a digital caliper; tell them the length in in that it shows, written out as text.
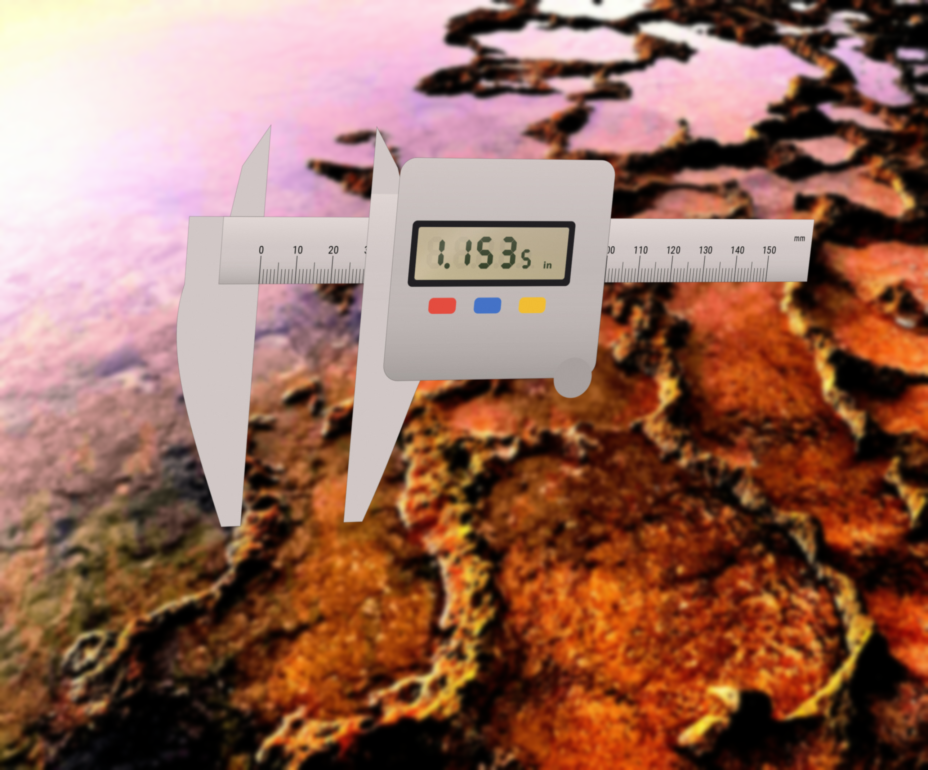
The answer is 1.1535 in
